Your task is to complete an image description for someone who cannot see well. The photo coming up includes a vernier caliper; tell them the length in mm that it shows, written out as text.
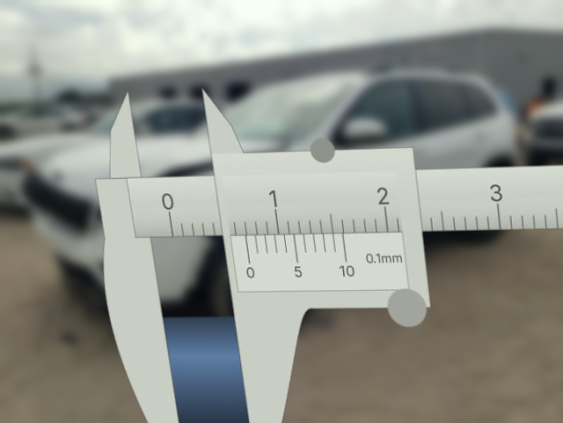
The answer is 6.9 mm
